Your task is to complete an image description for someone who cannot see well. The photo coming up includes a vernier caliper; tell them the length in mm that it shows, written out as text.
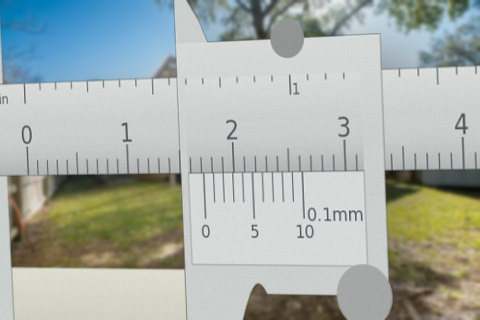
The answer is 17.2 mm
